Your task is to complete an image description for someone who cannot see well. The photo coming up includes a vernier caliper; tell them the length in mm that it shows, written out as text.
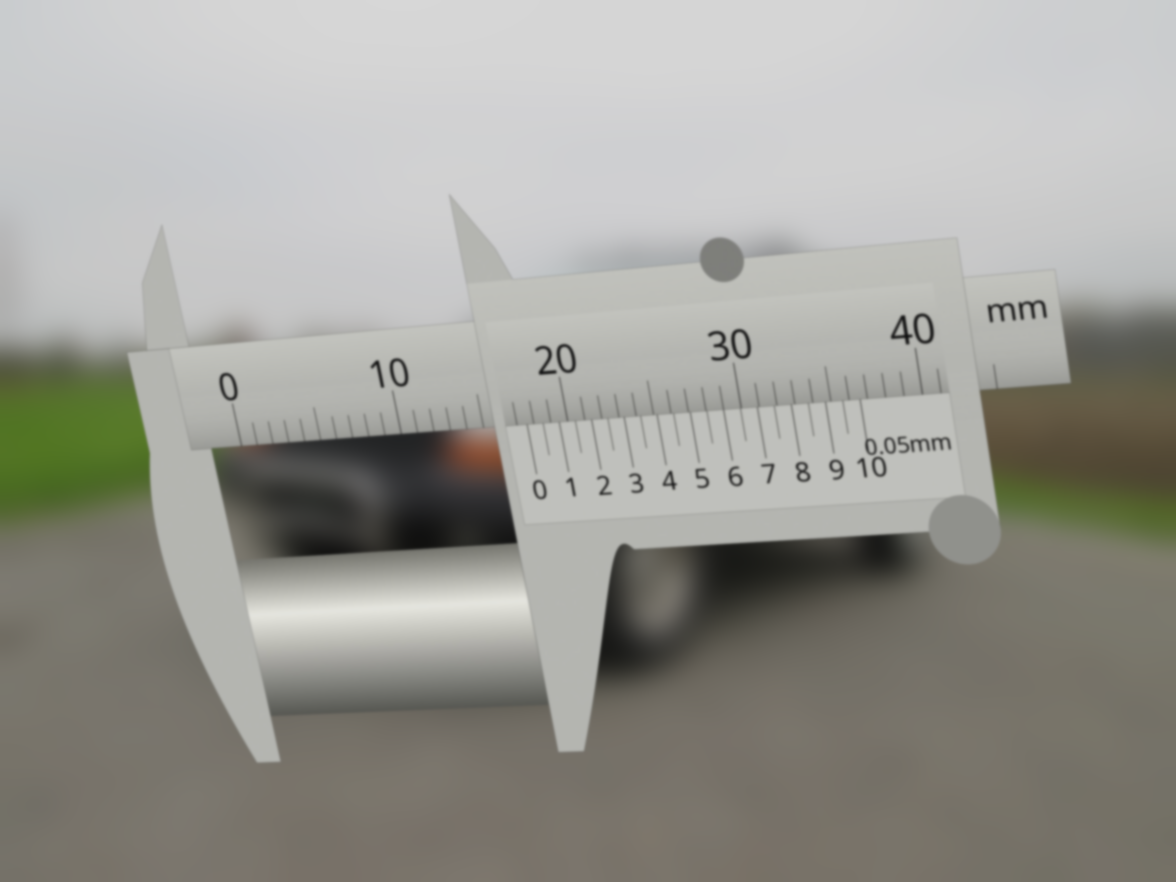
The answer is 17.6 mm
